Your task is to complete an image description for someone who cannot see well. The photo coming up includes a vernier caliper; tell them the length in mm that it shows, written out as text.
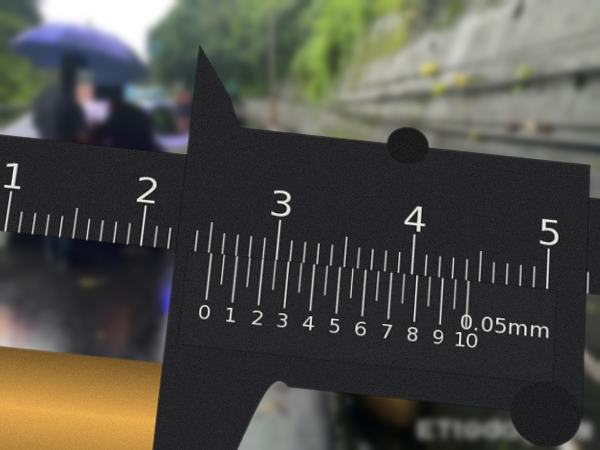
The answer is 25.2 mm
